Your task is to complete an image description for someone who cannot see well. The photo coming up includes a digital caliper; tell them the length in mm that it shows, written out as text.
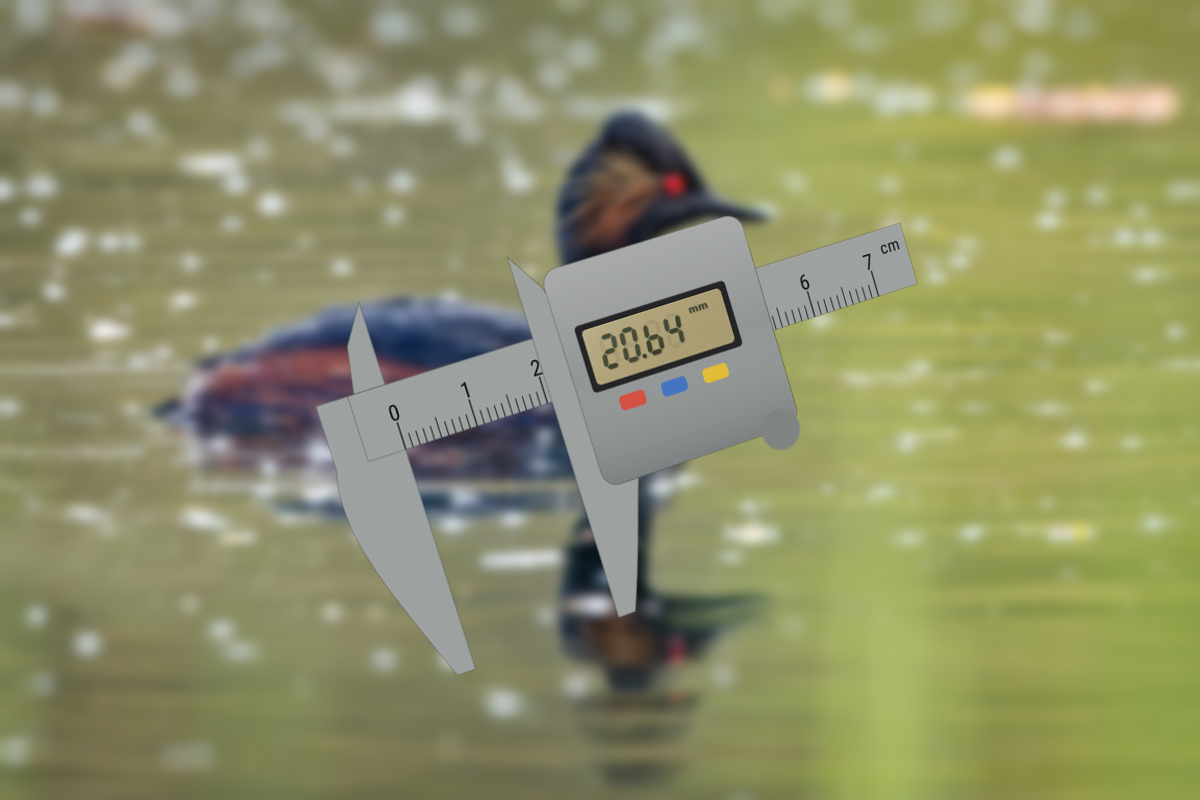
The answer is 20.64 mm
